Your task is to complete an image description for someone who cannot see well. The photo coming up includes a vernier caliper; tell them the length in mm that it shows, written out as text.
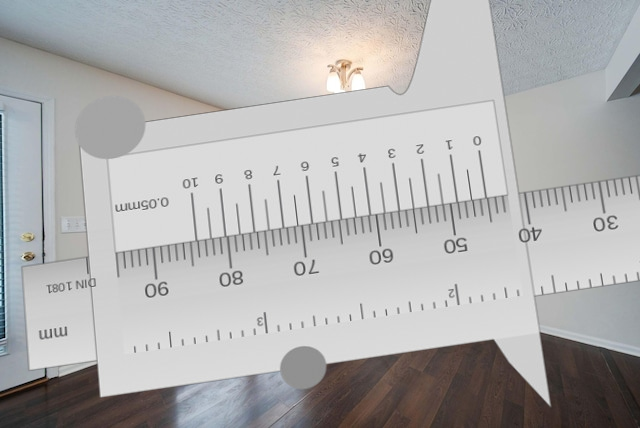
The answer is 45.2 mm
